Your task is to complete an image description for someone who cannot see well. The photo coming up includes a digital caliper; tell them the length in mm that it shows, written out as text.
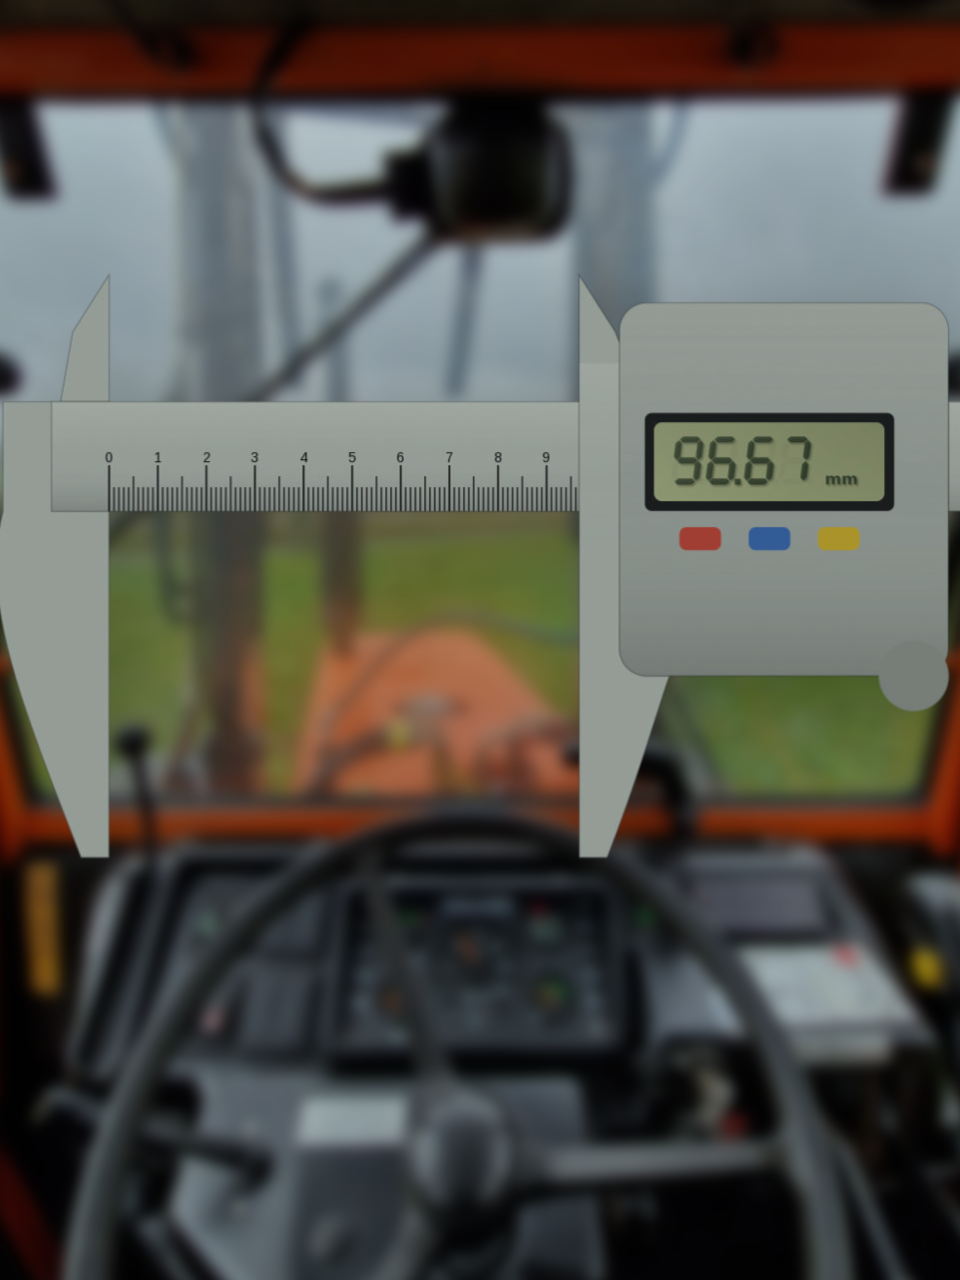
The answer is 96.67 mm
